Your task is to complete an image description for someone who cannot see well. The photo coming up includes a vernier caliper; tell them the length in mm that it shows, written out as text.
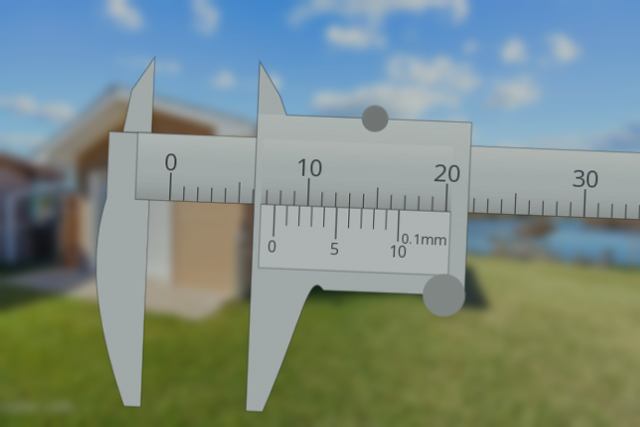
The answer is 7.6 mm
